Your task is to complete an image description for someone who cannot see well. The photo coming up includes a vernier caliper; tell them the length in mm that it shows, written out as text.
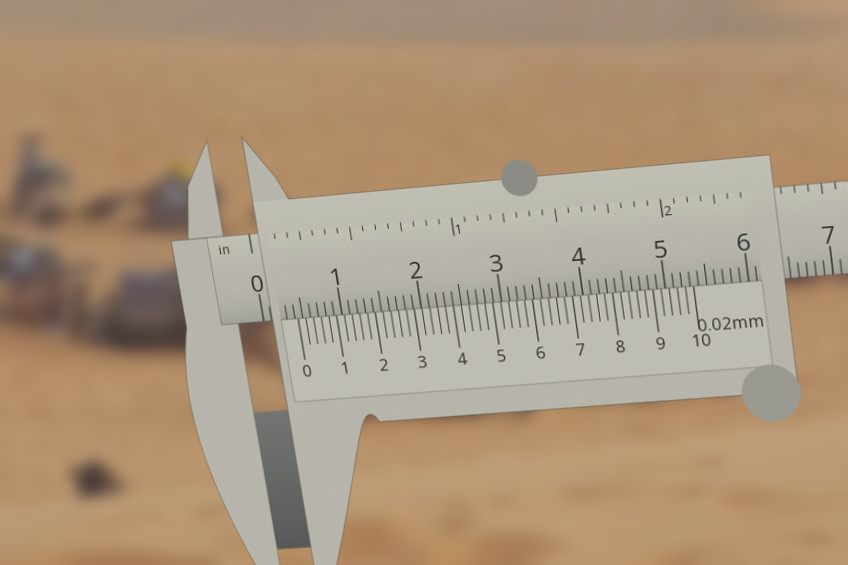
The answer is 4.4 mm
